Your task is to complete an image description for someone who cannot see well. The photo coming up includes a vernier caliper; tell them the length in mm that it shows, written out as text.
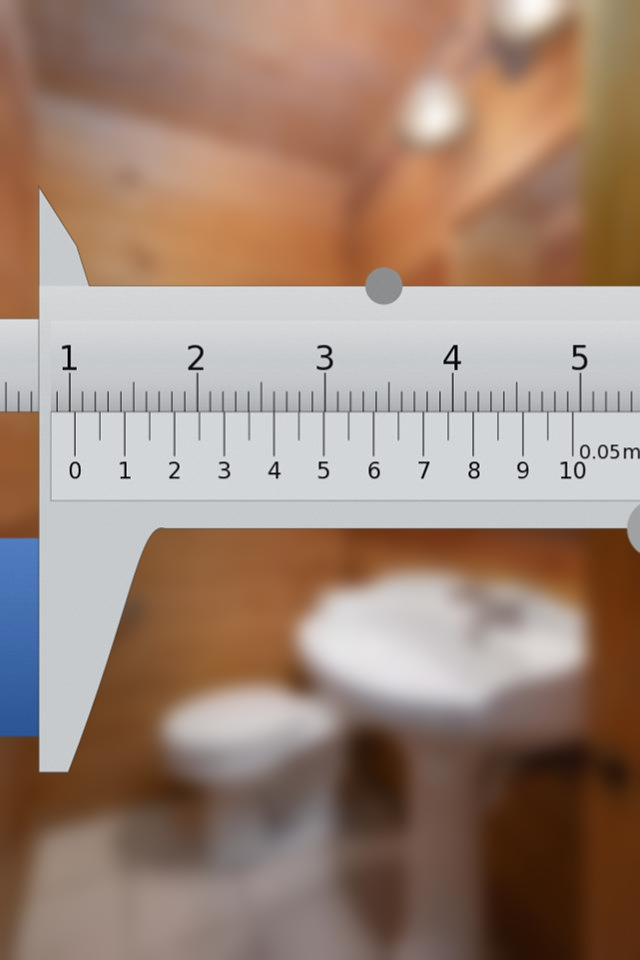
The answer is 10.4 mm
